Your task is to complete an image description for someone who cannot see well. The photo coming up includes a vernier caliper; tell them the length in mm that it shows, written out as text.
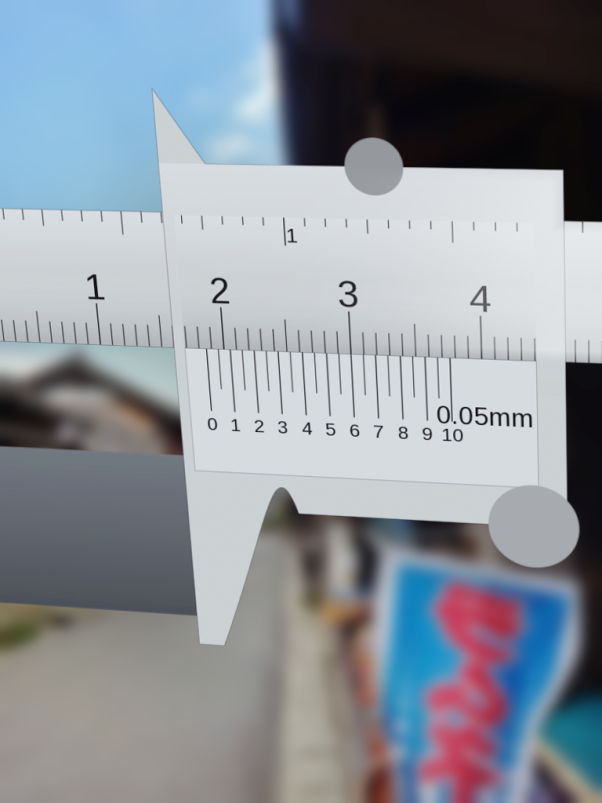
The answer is 18.6 mm
